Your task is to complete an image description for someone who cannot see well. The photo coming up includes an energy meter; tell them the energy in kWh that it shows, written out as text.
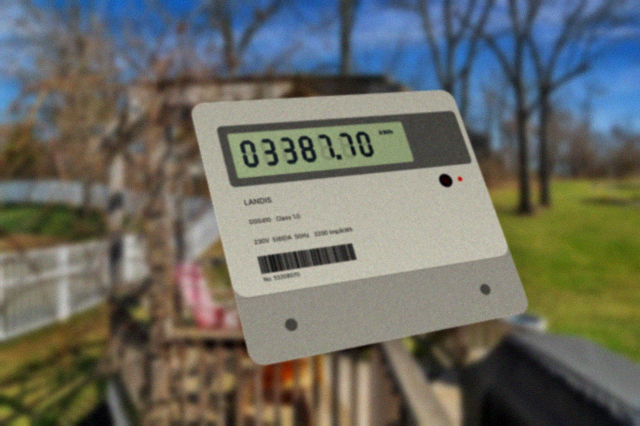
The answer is 3387.70 kWh
